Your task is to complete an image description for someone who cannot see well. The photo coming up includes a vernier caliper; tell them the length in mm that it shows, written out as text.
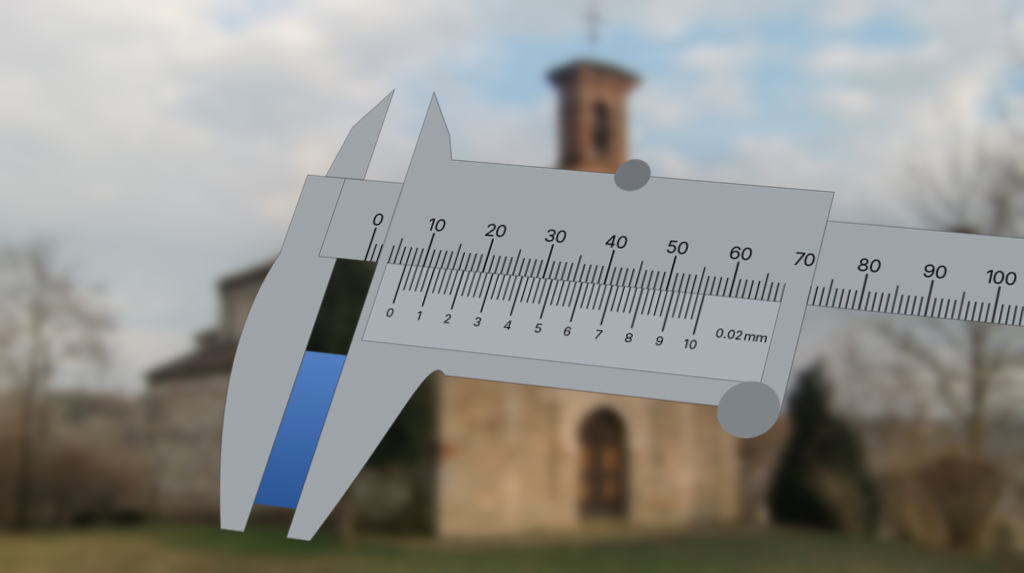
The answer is 7.0 mm
